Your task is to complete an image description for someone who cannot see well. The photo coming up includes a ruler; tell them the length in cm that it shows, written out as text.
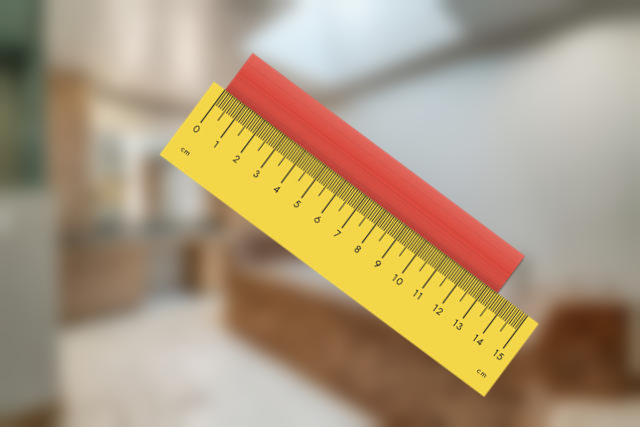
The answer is 13.5 cm
